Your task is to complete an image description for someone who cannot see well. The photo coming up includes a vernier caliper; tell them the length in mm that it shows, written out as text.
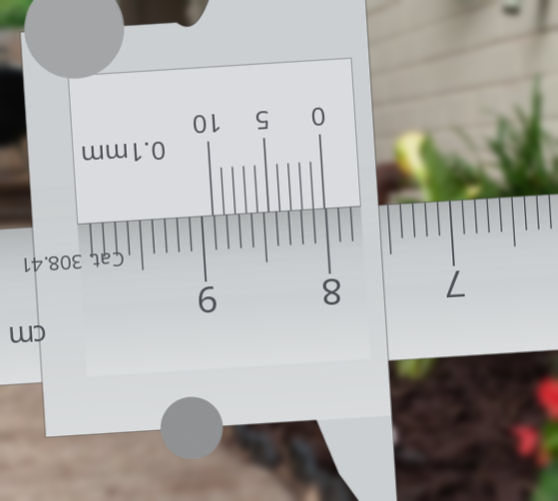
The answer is 80.1 mm
